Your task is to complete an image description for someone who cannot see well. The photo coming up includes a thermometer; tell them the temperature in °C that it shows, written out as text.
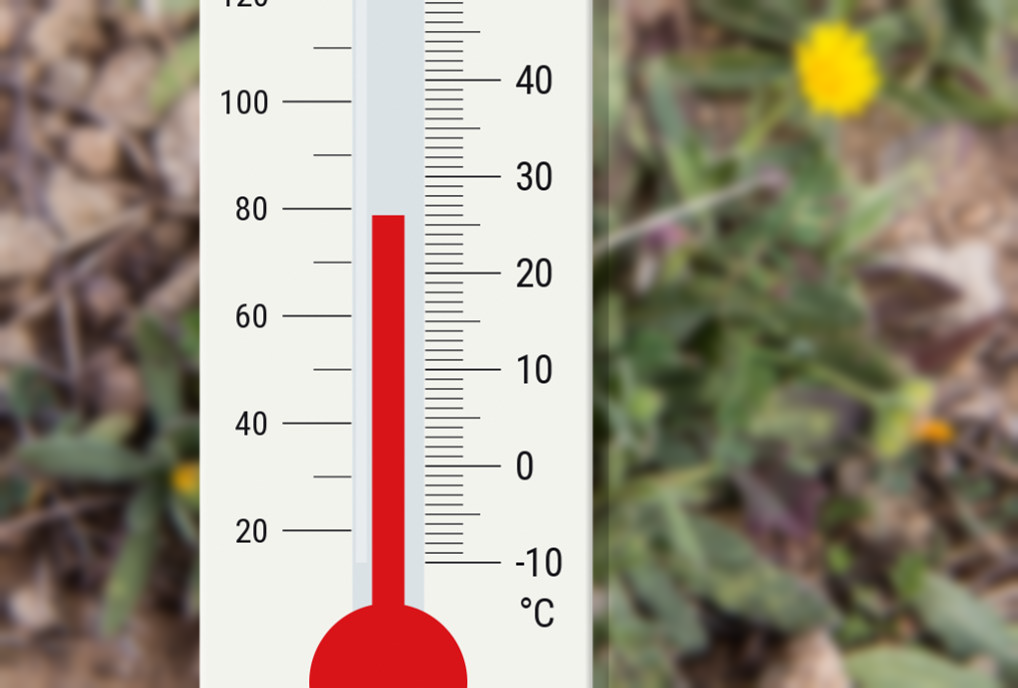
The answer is 26 °C
